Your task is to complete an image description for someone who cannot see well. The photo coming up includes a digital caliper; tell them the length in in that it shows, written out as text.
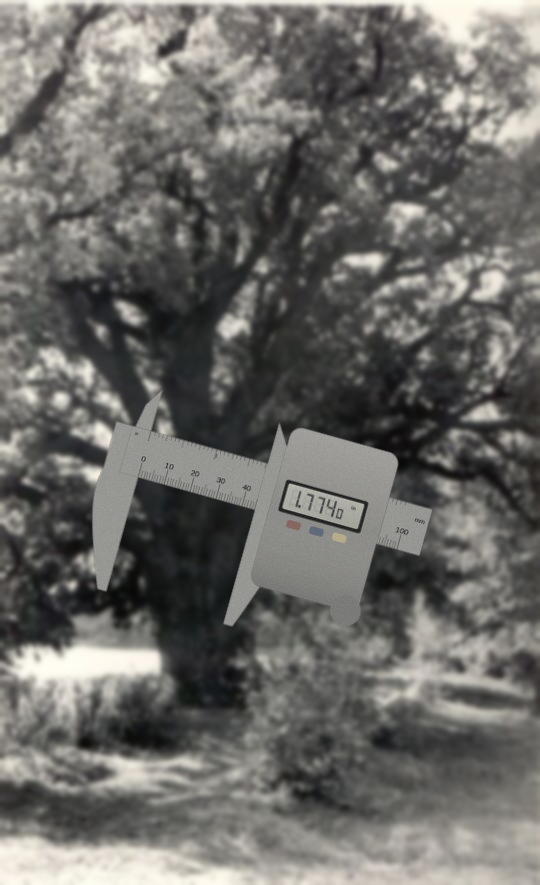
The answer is 1.7740 in
